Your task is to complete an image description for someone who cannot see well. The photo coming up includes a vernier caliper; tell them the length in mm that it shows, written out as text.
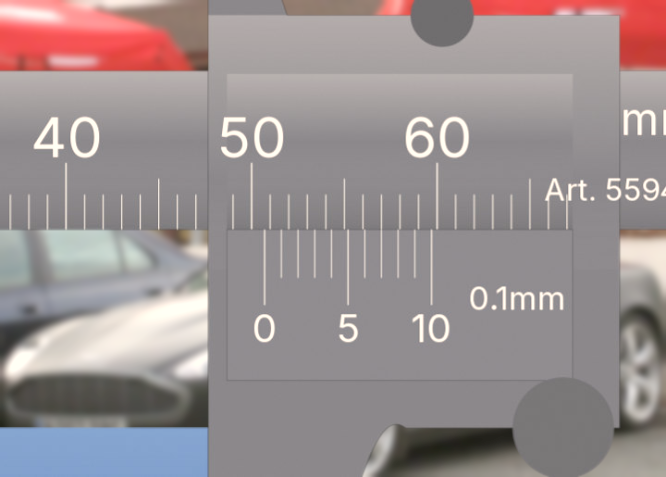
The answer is 50.7 mm
